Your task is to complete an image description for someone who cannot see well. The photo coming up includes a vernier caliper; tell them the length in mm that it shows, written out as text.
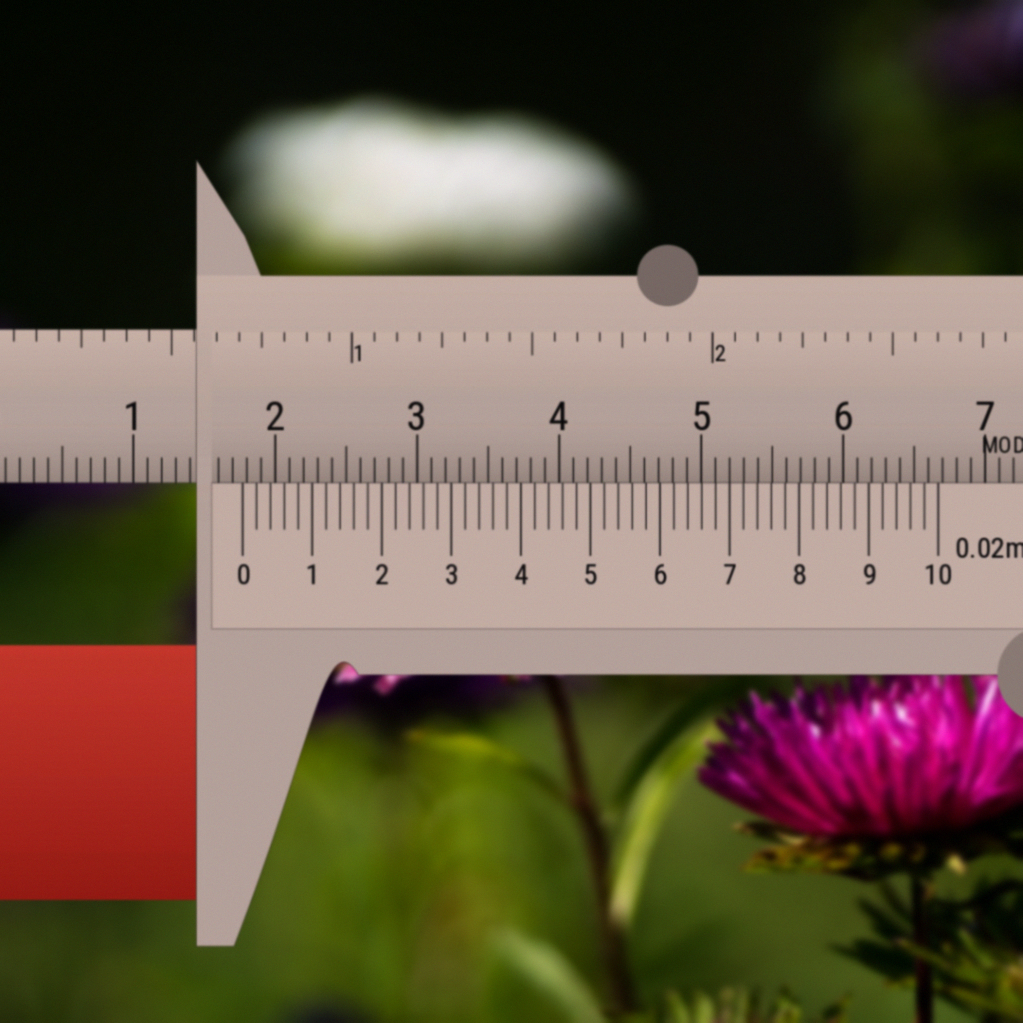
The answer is 17.7 mm
